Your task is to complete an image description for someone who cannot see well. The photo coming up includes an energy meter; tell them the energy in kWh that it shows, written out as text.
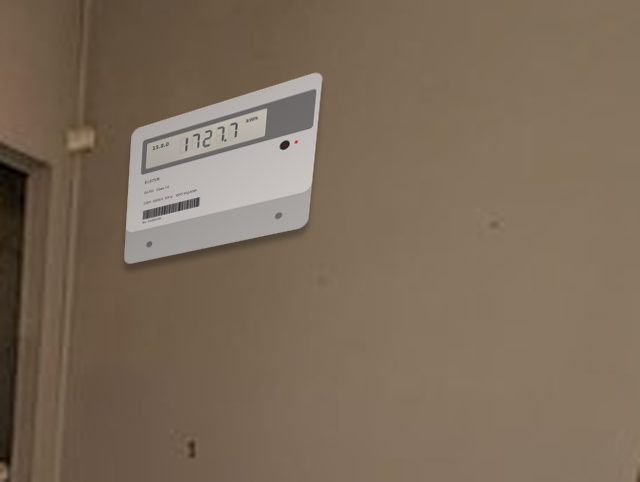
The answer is 1727.7 kWh
